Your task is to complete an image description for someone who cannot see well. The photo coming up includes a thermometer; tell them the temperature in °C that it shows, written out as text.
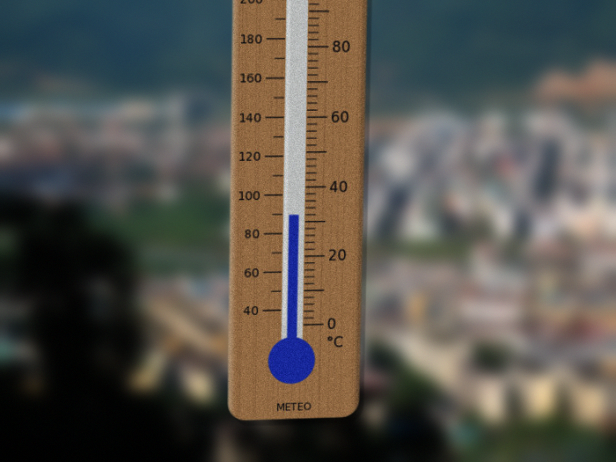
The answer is 32 °C
